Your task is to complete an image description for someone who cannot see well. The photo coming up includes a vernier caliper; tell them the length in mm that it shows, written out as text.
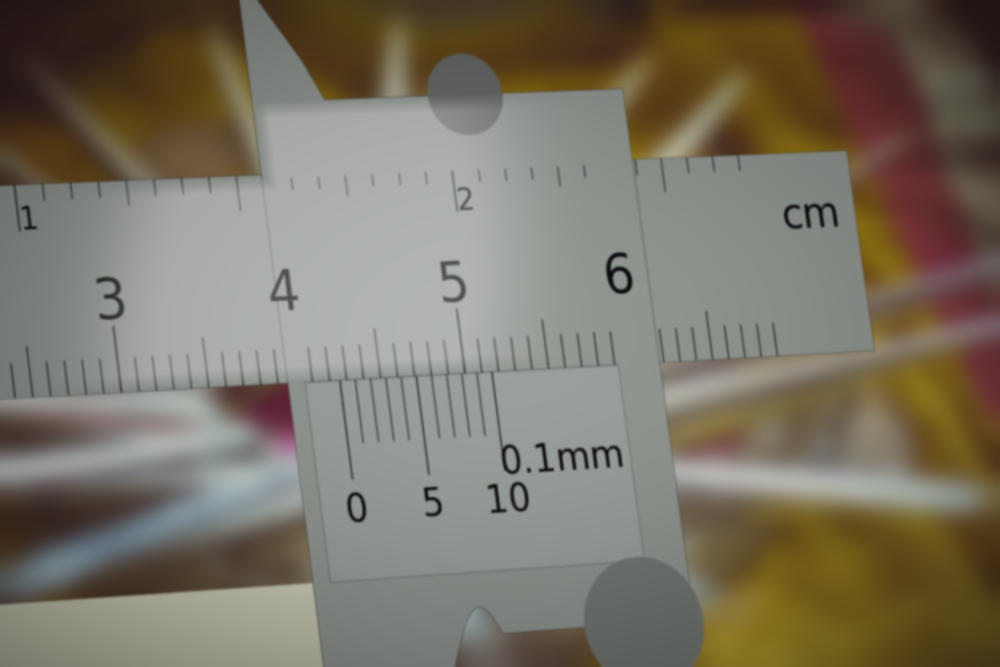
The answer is 42.6 mm
